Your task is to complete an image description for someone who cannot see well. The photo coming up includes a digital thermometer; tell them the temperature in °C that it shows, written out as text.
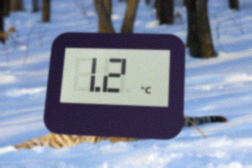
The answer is 1.2 °C
